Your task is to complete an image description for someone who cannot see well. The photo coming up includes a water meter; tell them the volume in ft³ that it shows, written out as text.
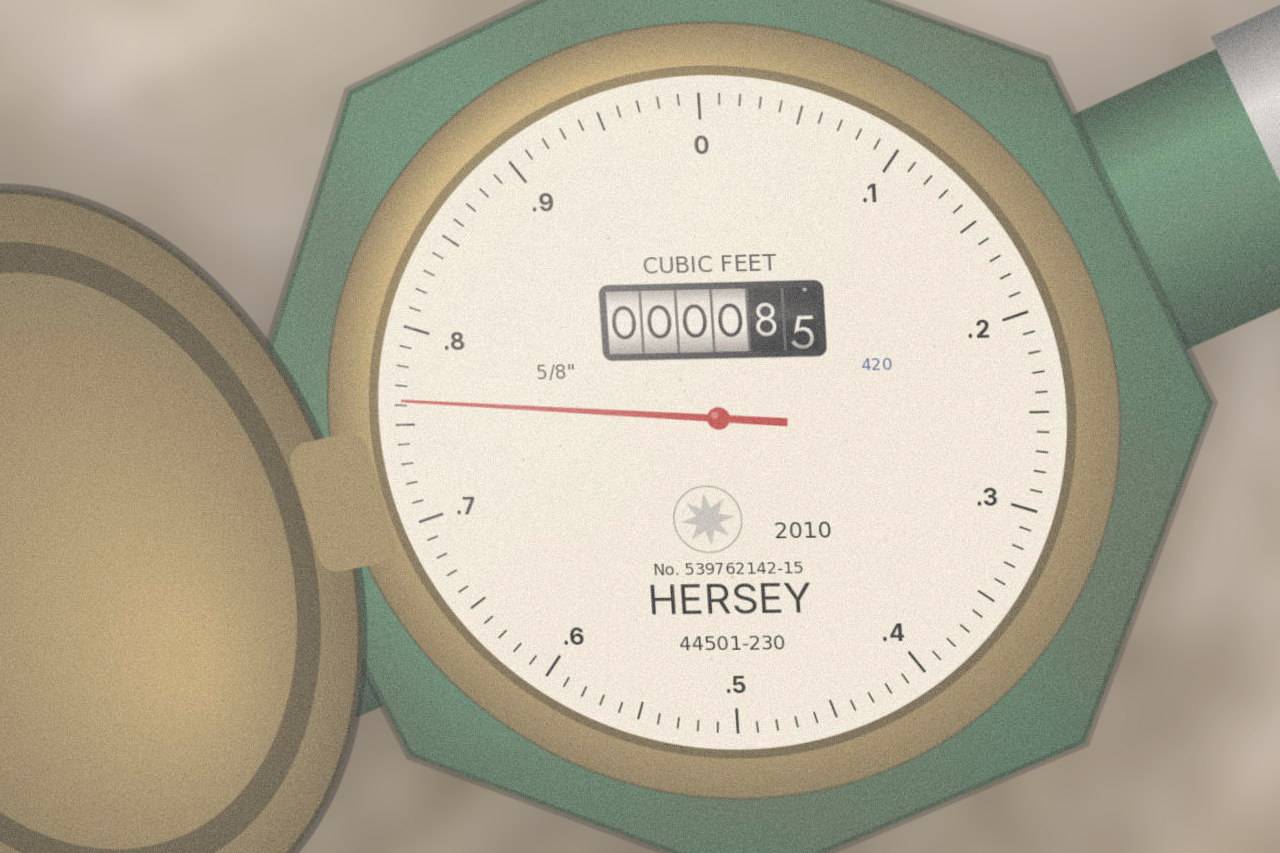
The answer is 84.76 ft³
